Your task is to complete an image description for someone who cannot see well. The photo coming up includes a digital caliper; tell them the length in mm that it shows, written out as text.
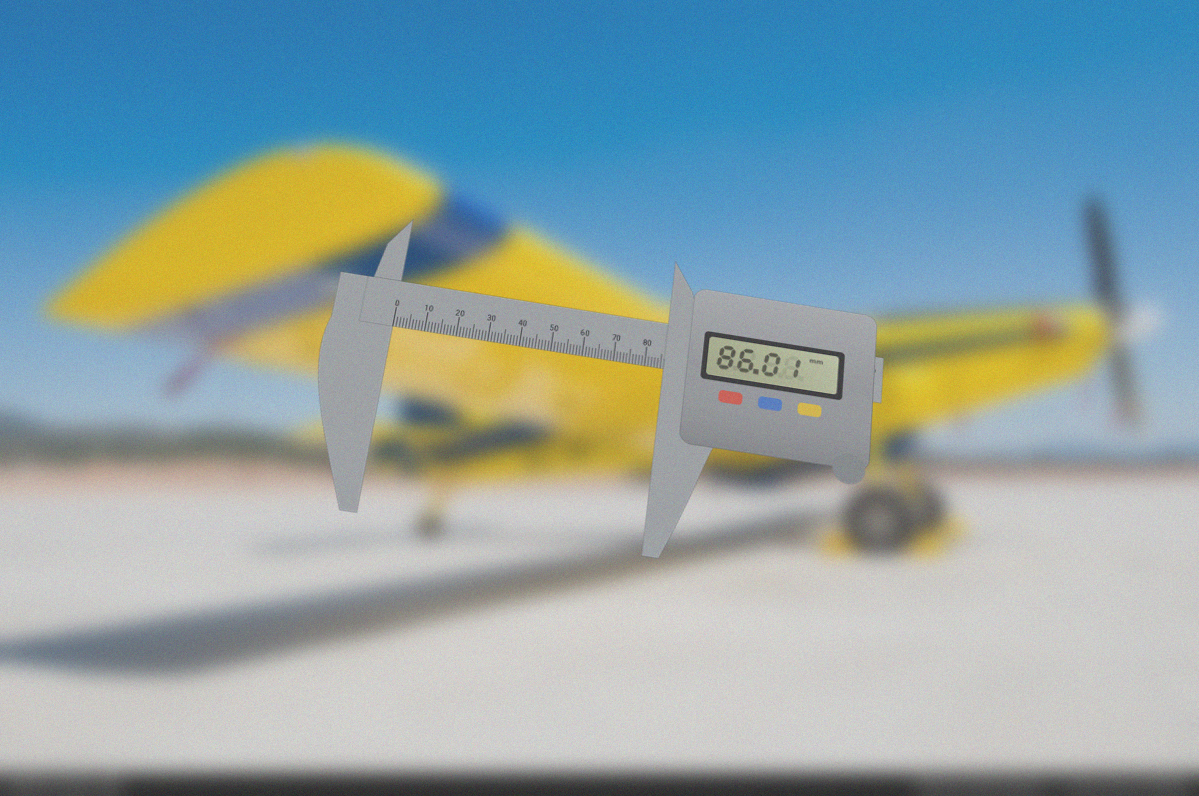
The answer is 86.01 mm
